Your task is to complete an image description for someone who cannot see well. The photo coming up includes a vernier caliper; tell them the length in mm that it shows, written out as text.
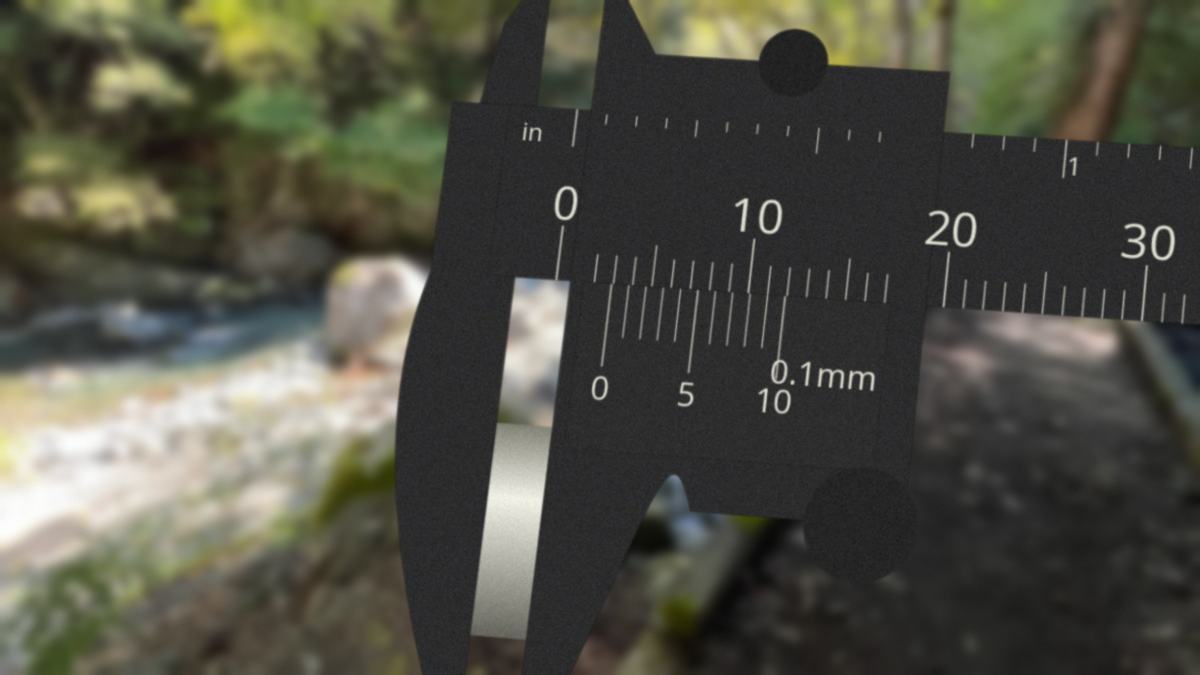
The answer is 2.9 mm
